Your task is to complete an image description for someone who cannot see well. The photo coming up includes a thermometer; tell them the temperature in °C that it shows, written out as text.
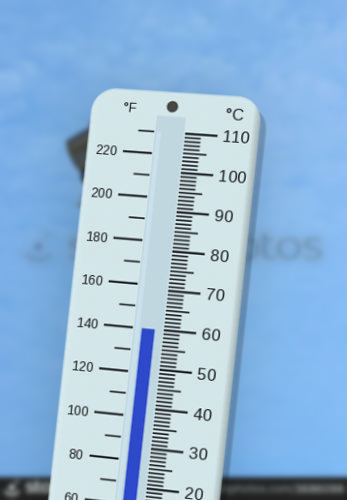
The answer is 60 °C
